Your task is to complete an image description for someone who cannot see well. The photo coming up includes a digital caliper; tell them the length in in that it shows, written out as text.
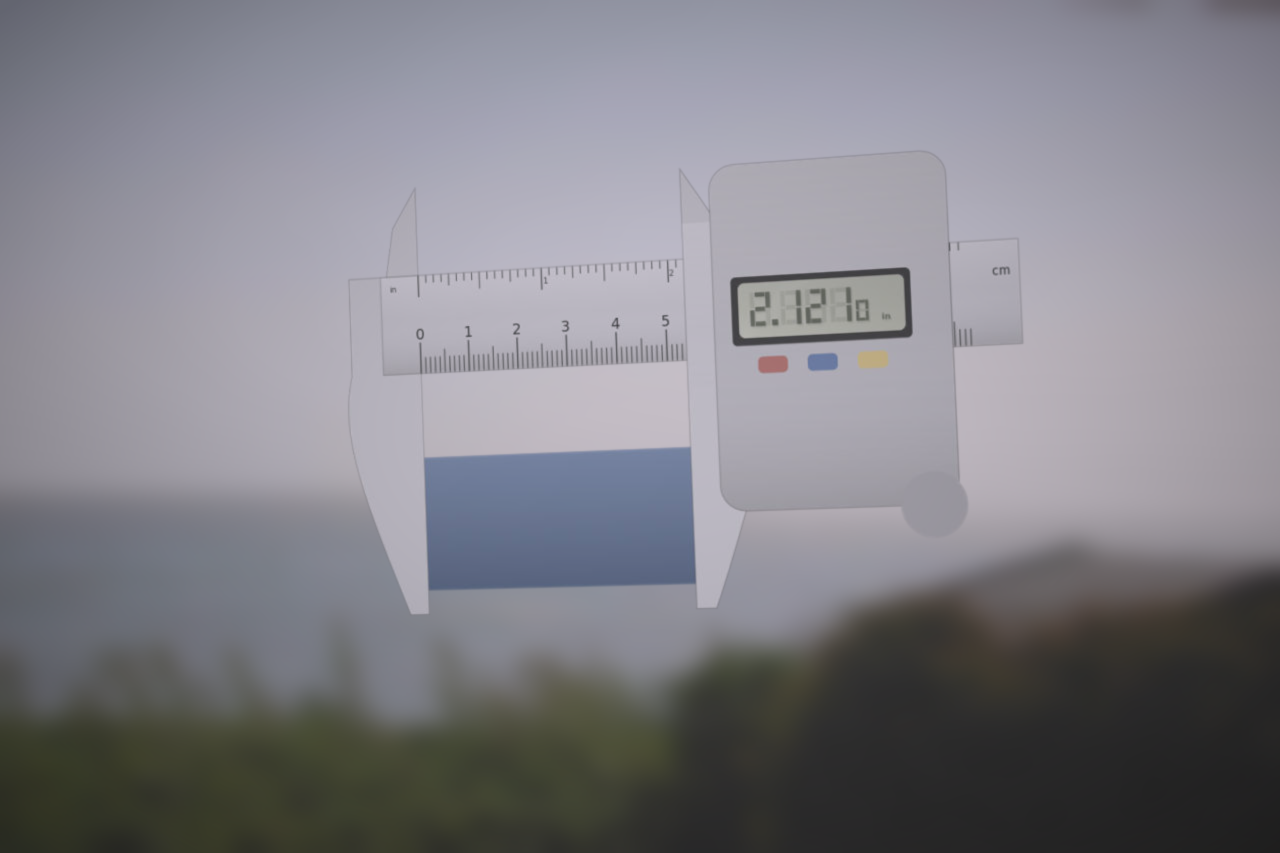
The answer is 2.1210 in
